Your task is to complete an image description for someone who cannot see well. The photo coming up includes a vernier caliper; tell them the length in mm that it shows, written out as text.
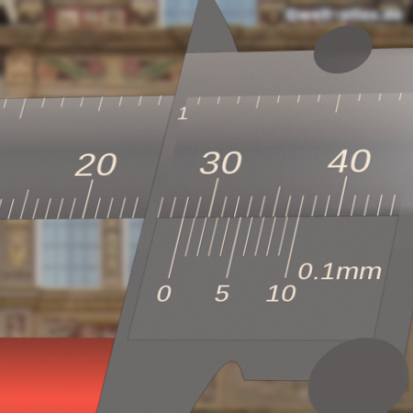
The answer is 28.0 mm
